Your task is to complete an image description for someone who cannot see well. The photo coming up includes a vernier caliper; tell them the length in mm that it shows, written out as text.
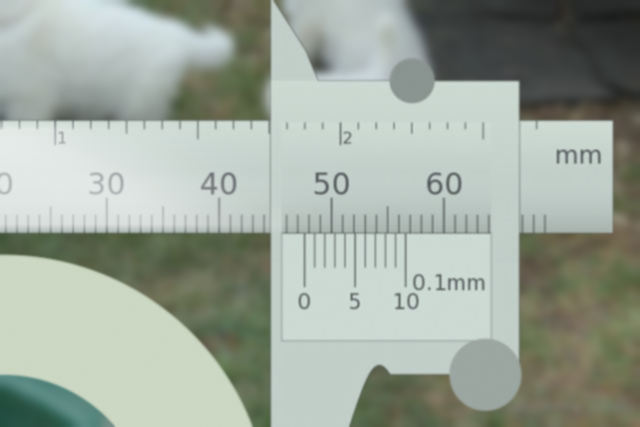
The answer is 47.6 mm
